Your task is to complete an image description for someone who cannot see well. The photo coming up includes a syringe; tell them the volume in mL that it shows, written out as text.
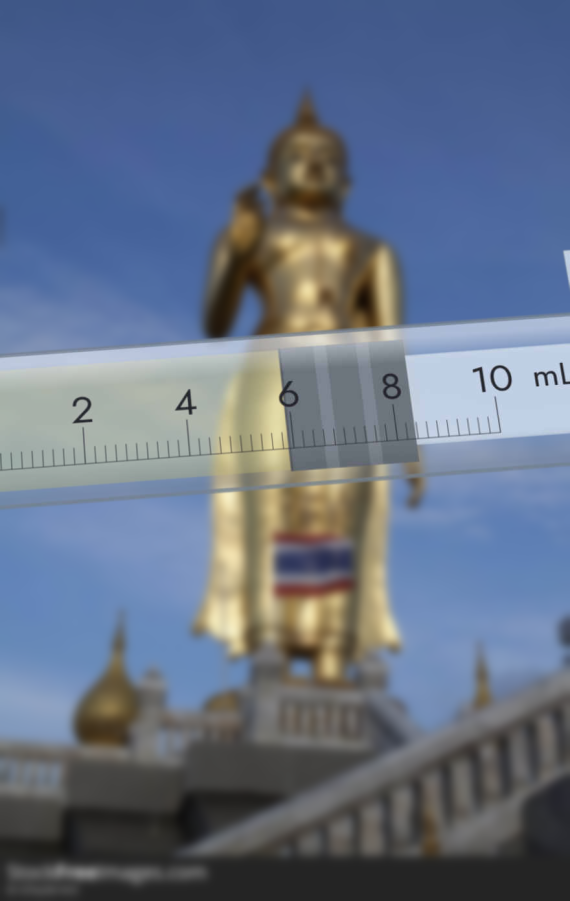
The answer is 5.9 mL
